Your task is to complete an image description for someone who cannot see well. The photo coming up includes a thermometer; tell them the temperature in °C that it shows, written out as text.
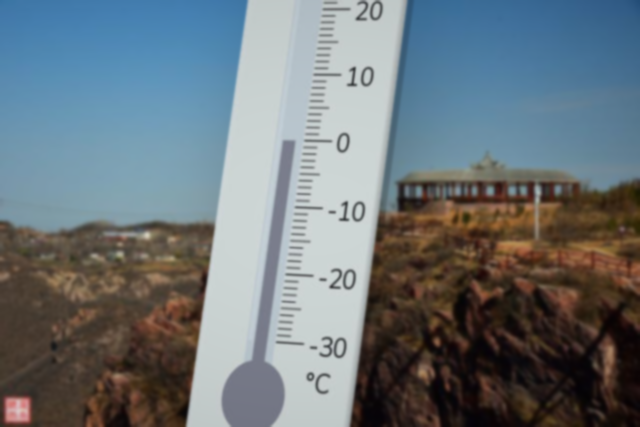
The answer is 0 °C
